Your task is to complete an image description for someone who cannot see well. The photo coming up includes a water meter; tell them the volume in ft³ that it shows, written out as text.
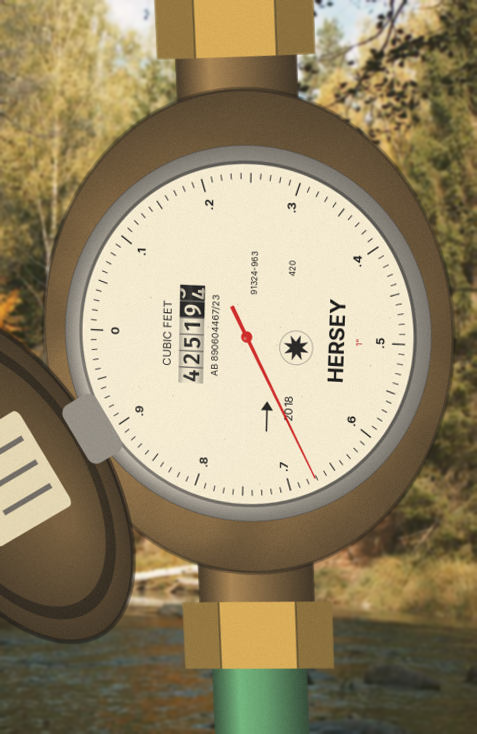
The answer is 425193.67 ft³
